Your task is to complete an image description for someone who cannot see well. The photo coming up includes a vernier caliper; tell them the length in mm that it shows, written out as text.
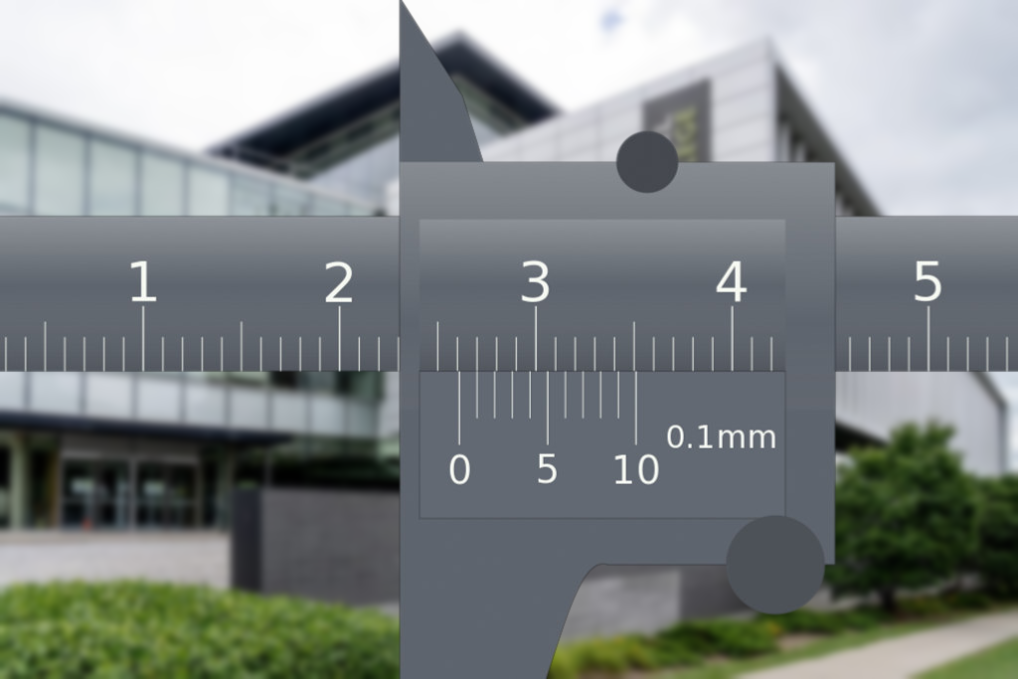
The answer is 26.1 mm
